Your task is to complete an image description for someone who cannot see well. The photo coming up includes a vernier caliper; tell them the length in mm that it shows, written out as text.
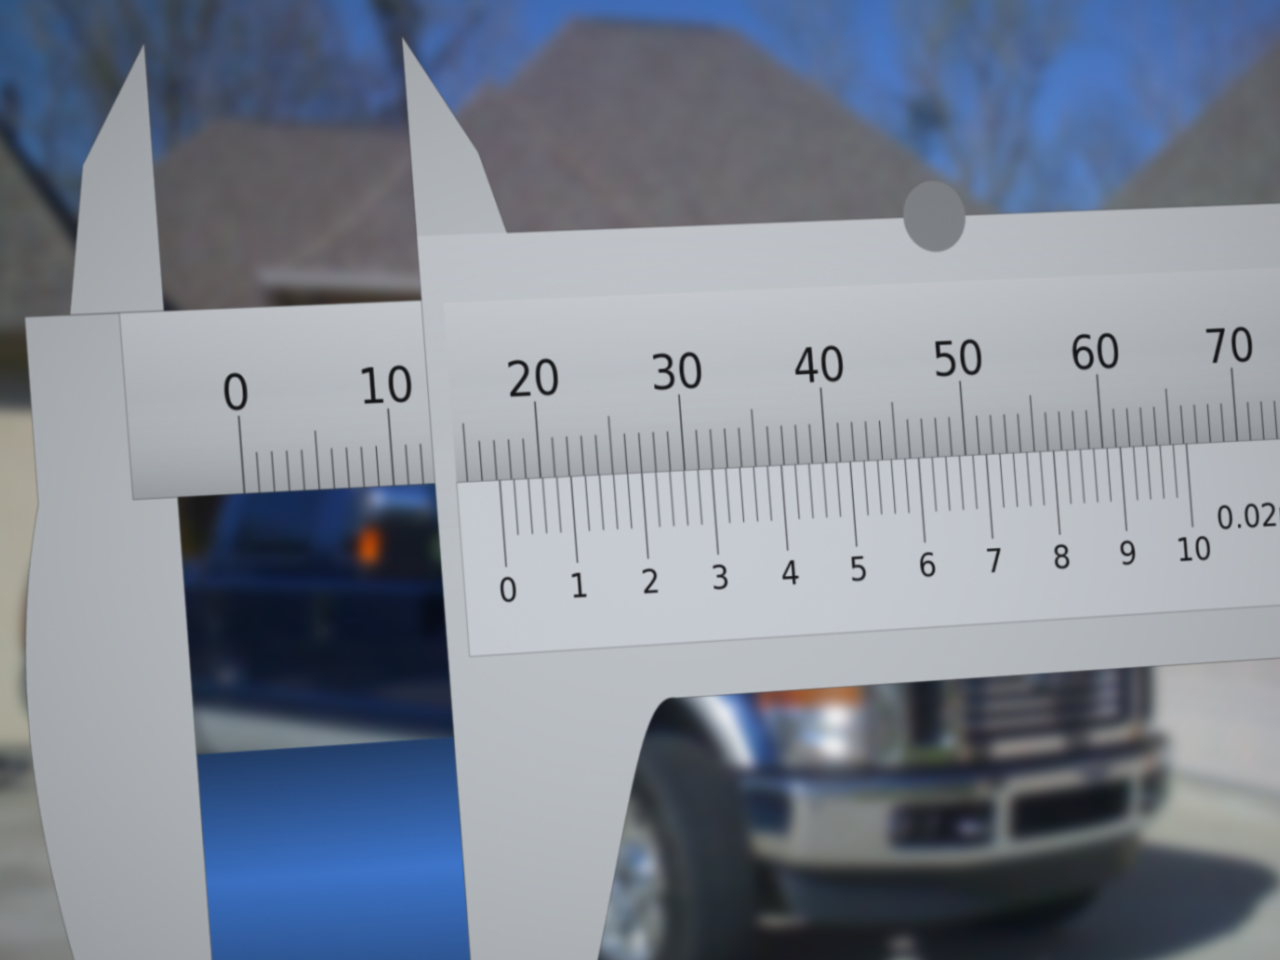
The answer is 17.2 mm
